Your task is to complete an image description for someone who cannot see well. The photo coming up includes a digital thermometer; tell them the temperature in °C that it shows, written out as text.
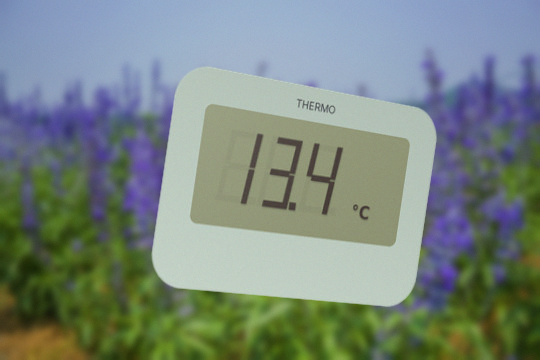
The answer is 13.4 °C
